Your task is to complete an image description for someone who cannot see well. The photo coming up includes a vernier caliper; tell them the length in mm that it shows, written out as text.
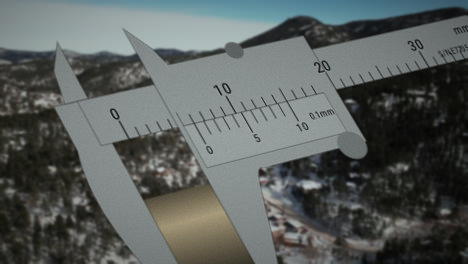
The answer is 6.0 mm
